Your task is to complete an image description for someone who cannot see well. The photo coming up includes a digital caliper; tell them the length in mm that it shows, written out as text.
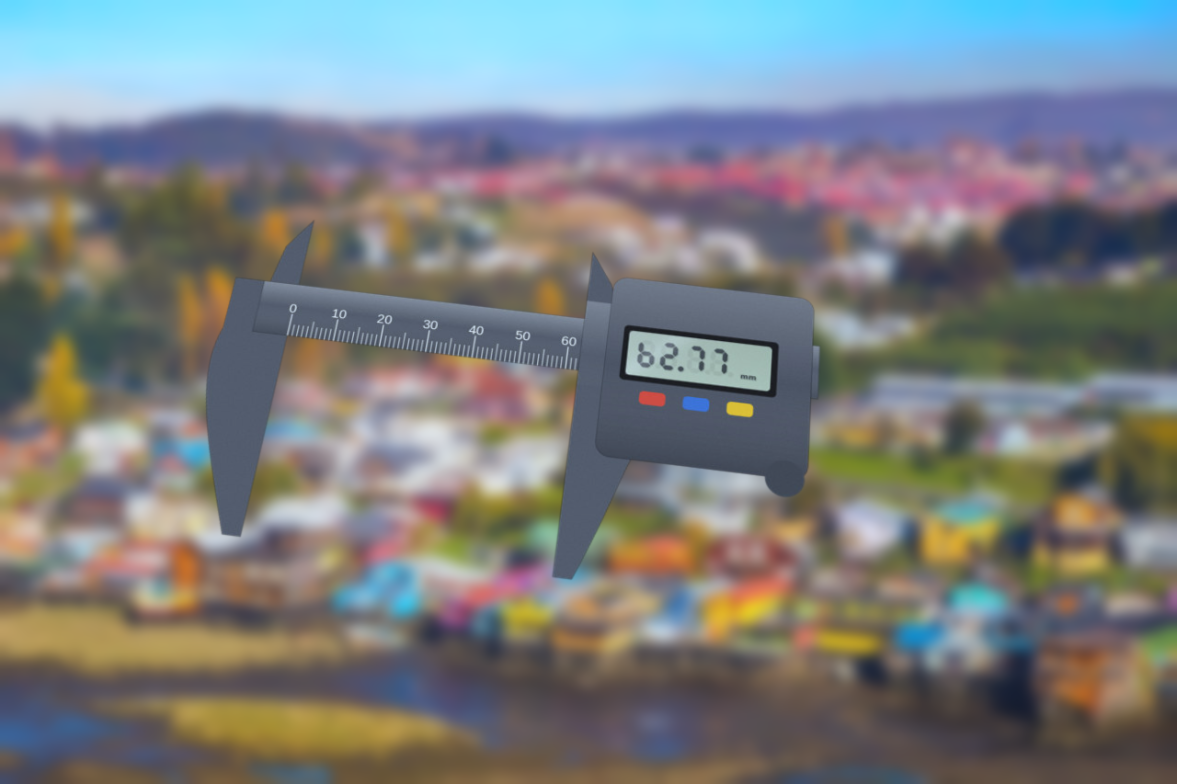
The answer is 62.77 mm
